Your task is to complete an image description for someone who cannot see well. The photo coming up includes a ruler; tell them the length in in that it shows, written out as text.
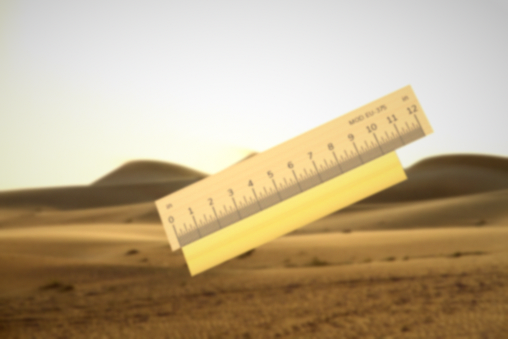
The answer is 10.5 in
